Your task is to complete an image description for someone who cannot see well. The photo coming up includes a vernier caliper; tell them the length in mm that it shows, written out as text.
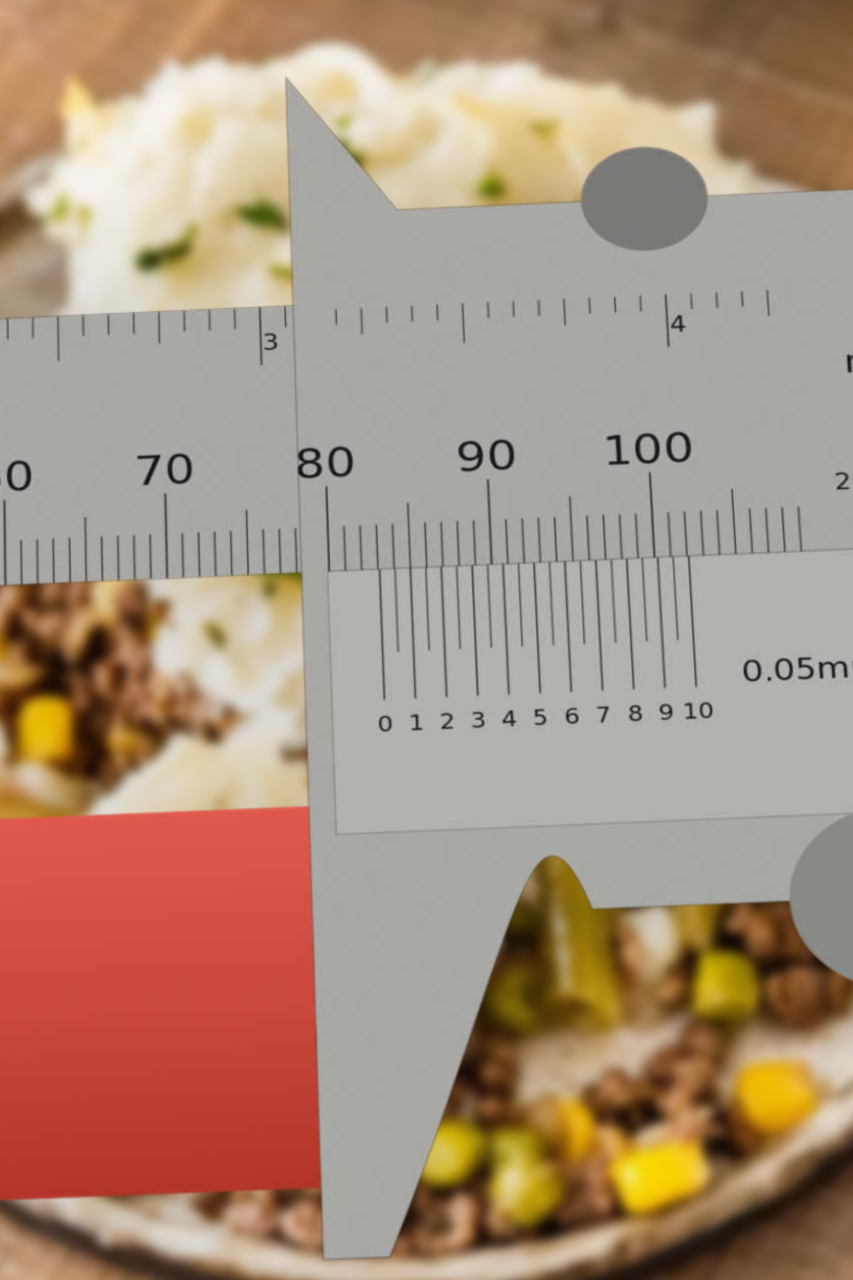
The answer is 83.1 mm
